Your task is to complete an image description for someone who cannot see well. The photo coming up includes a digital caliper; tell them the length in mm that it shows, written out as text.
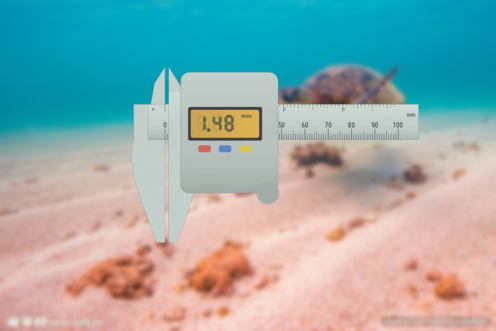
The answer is 1.48 mm
